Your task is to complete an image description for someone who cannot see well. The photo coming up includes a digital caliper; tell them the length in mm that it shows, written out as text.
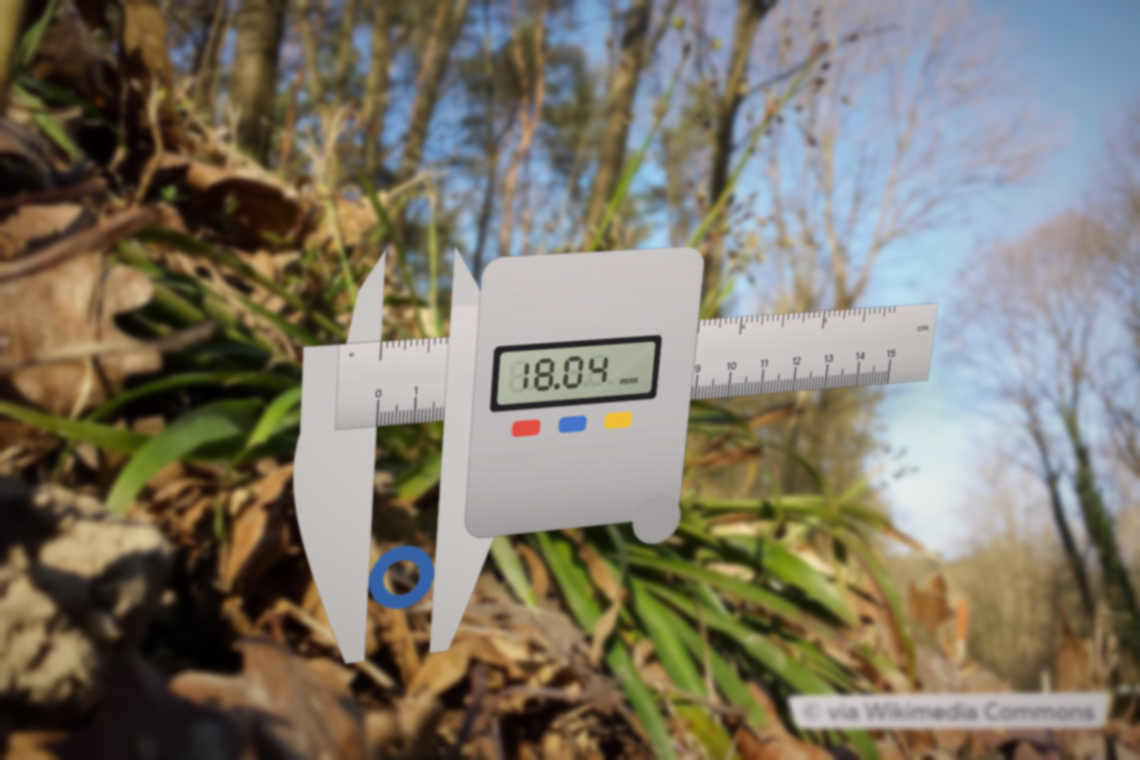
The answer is 18.04 mm
